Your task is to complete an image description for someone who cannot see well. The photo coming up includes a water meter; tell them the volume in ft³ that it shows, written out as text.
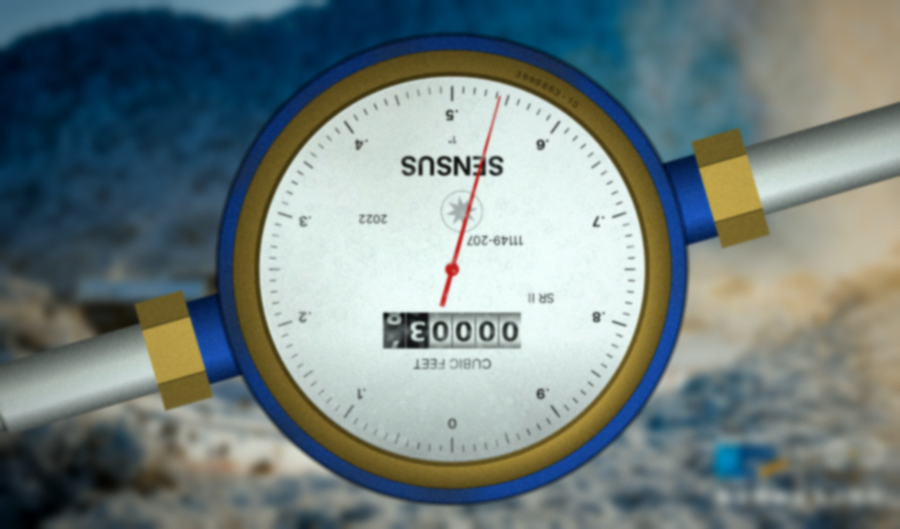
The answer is 37.54 ft³
